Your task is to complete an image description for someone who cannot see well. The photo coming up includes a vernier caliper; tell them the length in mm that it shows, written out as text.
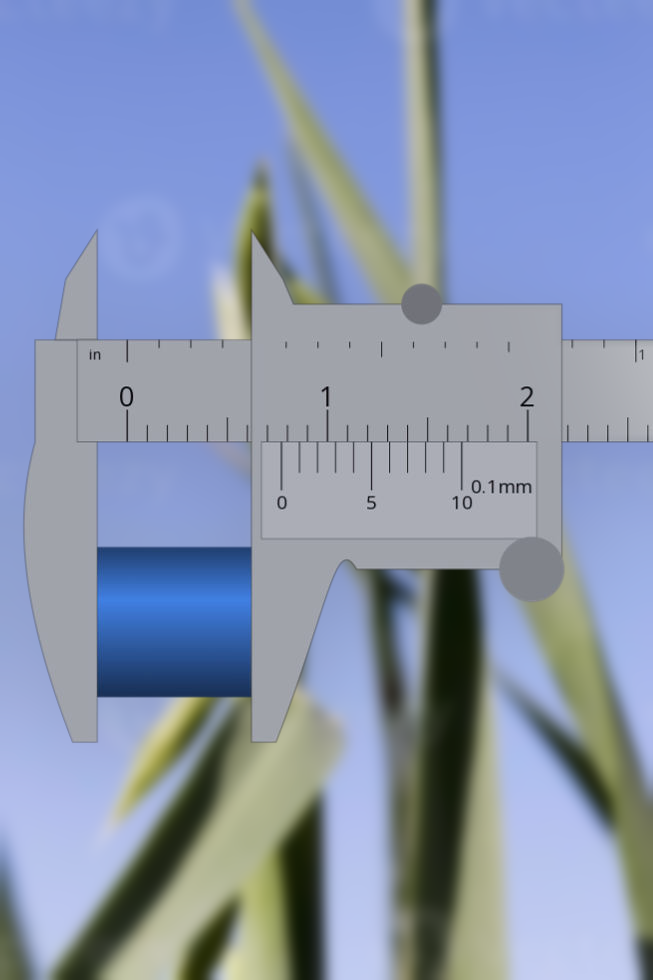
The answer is 7.7 mm
